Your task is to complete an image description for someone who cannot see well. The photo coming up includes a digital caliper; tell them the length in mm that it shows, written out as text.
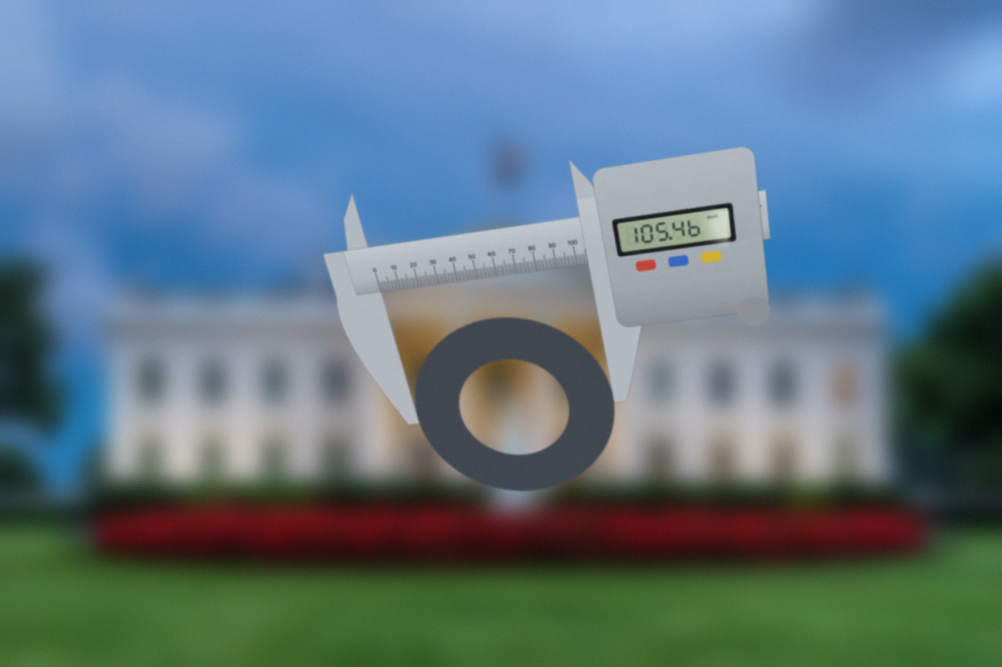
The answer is 105.46 mm
